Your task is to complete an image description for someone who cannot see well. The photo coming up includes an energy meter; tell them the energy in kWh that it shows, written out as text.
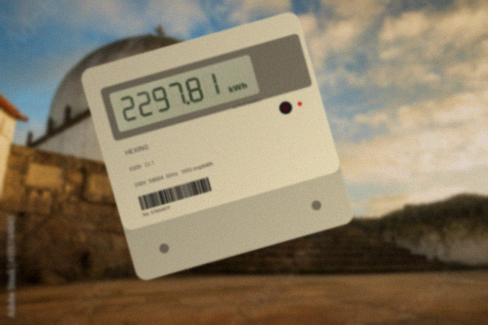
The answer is 2297.81 kWh
